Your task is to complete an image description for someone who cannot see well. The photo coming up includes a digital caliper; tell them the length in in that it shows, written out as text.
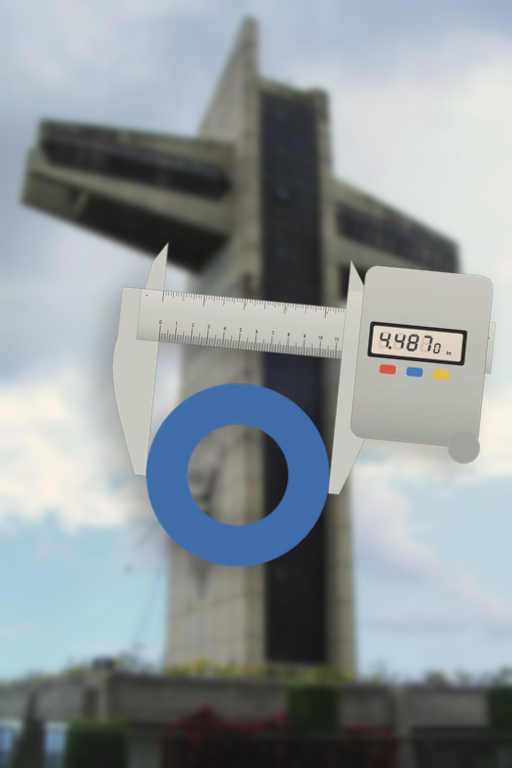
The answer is 4.4870 in
